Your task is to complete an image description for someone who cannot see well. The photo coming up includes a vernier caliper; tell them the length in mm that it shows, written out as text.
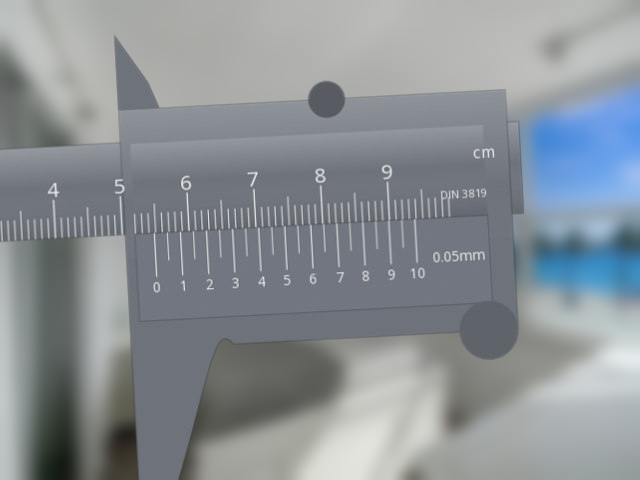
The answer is 54.8 mm
